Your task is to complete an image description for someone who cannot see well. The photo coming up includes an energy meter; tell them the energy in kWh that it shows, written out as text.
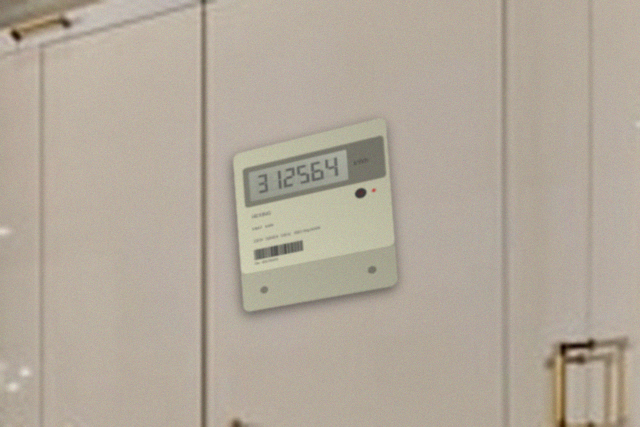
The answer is 312564 kWh
